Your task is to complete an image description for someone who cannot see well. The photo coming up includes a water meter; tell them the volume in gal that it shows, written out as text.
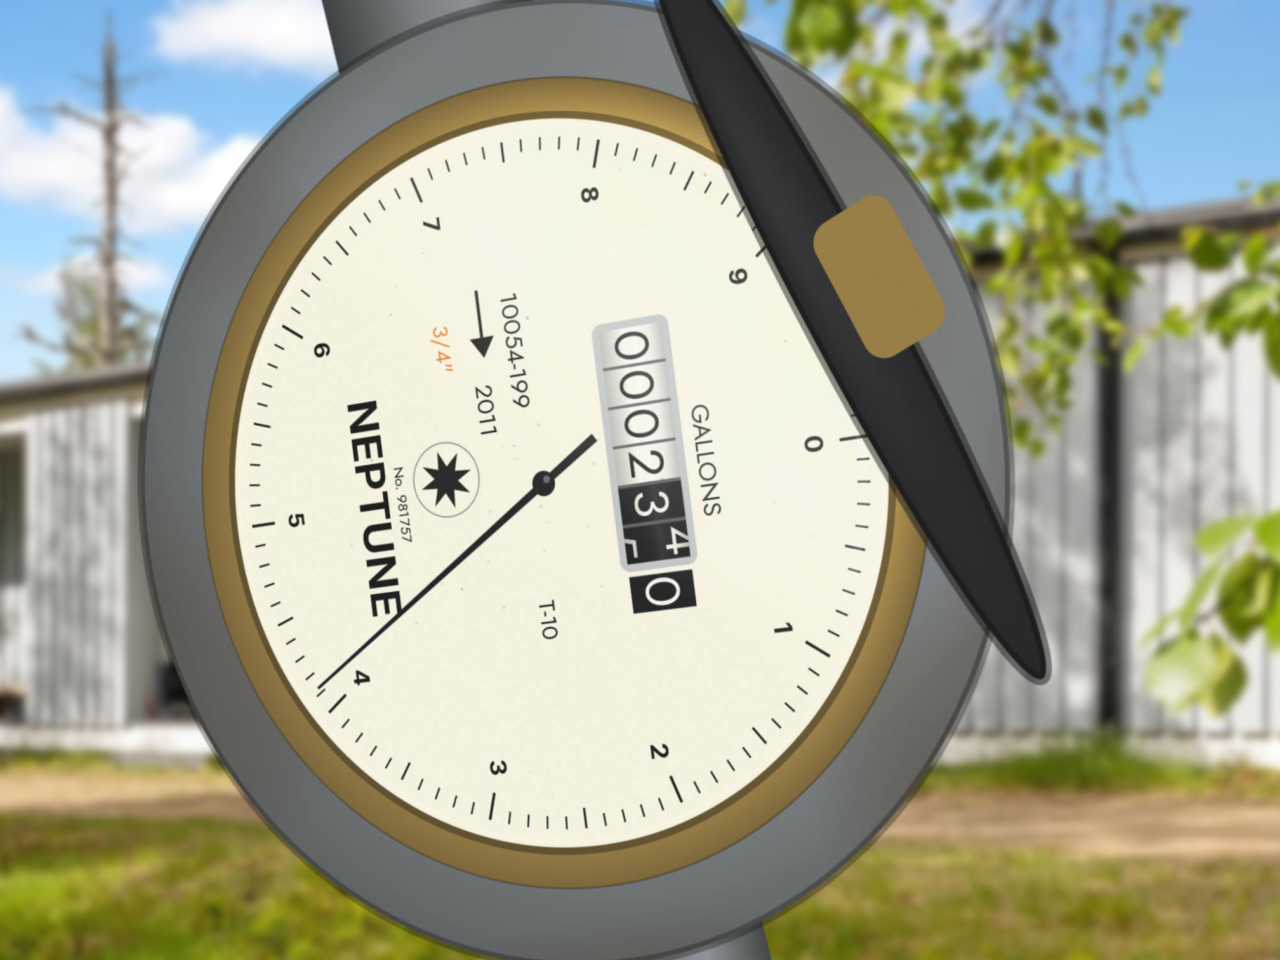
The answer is 2344.1 gal
